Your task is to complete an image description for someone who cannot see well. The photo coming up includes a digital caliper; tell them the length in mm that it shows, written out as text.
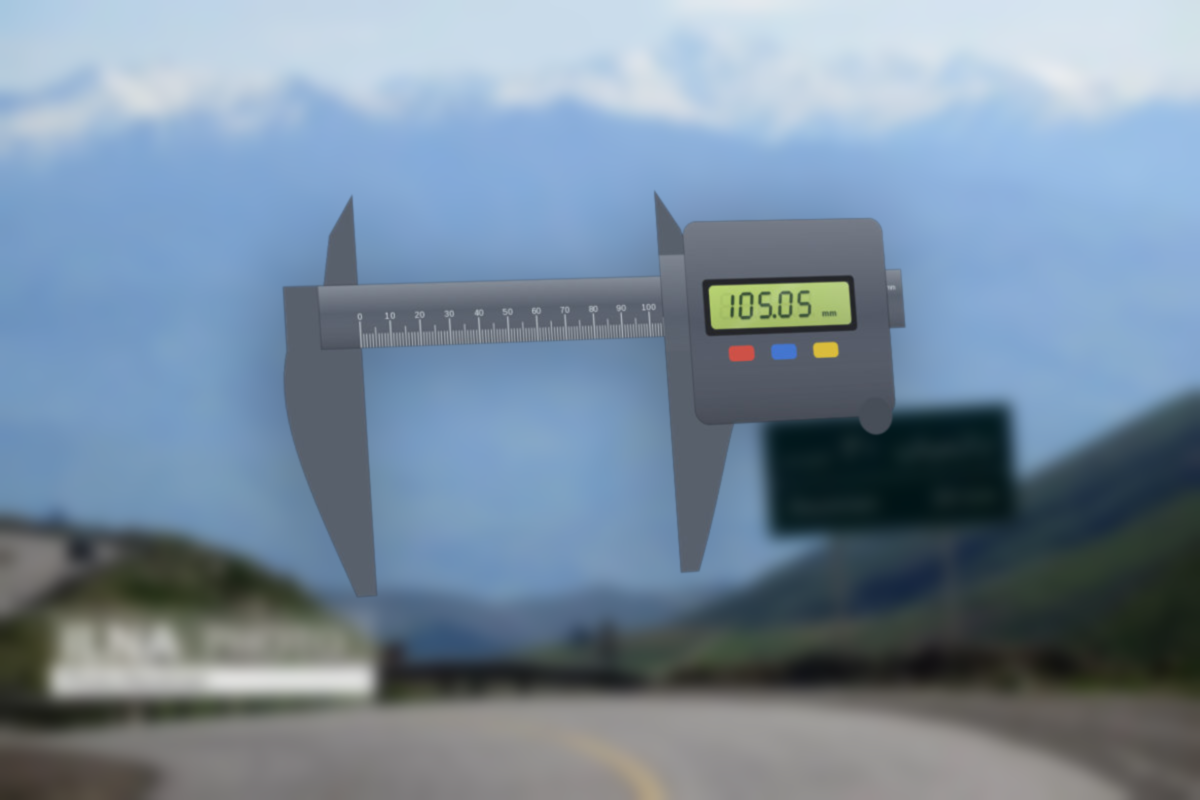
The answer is 105.05 mm
